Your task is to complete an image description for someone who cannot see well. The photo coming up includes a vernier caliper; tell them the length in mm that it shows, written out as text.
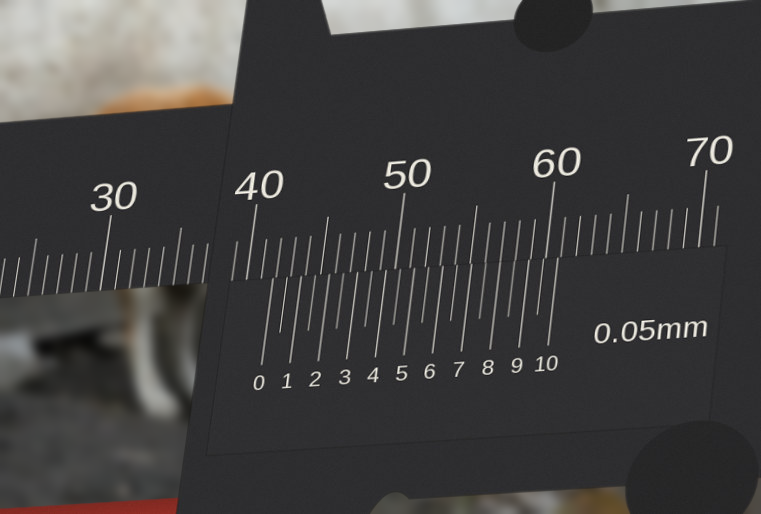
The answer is 41.8 mm
